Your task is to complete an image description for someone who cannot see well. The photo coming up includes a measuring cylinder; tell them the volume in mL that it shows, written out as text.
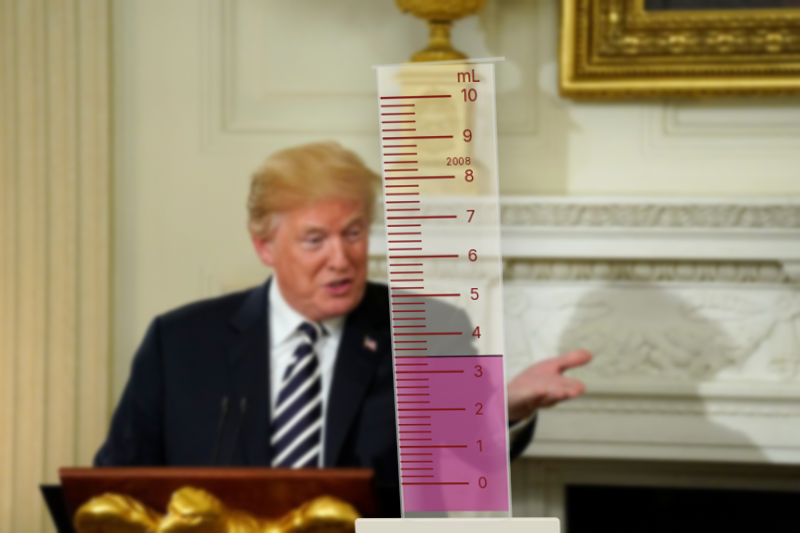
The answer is 3.4 mL
